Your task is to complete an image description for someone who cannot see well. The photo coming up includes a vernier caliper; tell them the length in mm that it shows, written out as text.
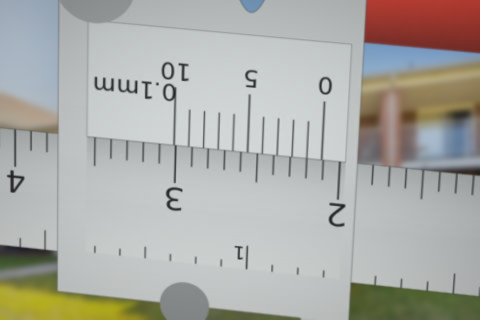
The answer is 21.1 mm
